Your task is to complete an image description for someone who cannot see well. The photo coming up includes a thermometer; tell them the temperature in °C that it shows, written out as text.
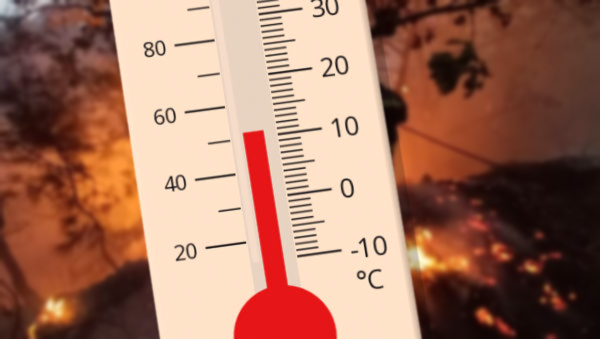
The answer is 11 °C
